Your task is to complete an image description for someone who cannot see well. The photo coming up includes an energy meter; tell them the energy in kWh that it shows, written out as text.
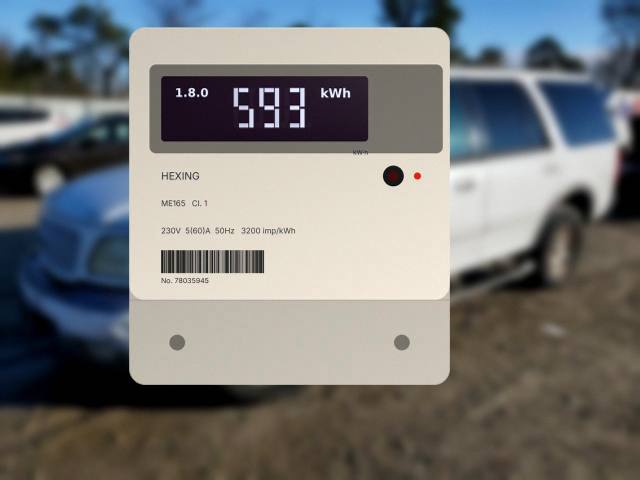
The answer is 593 kWh
